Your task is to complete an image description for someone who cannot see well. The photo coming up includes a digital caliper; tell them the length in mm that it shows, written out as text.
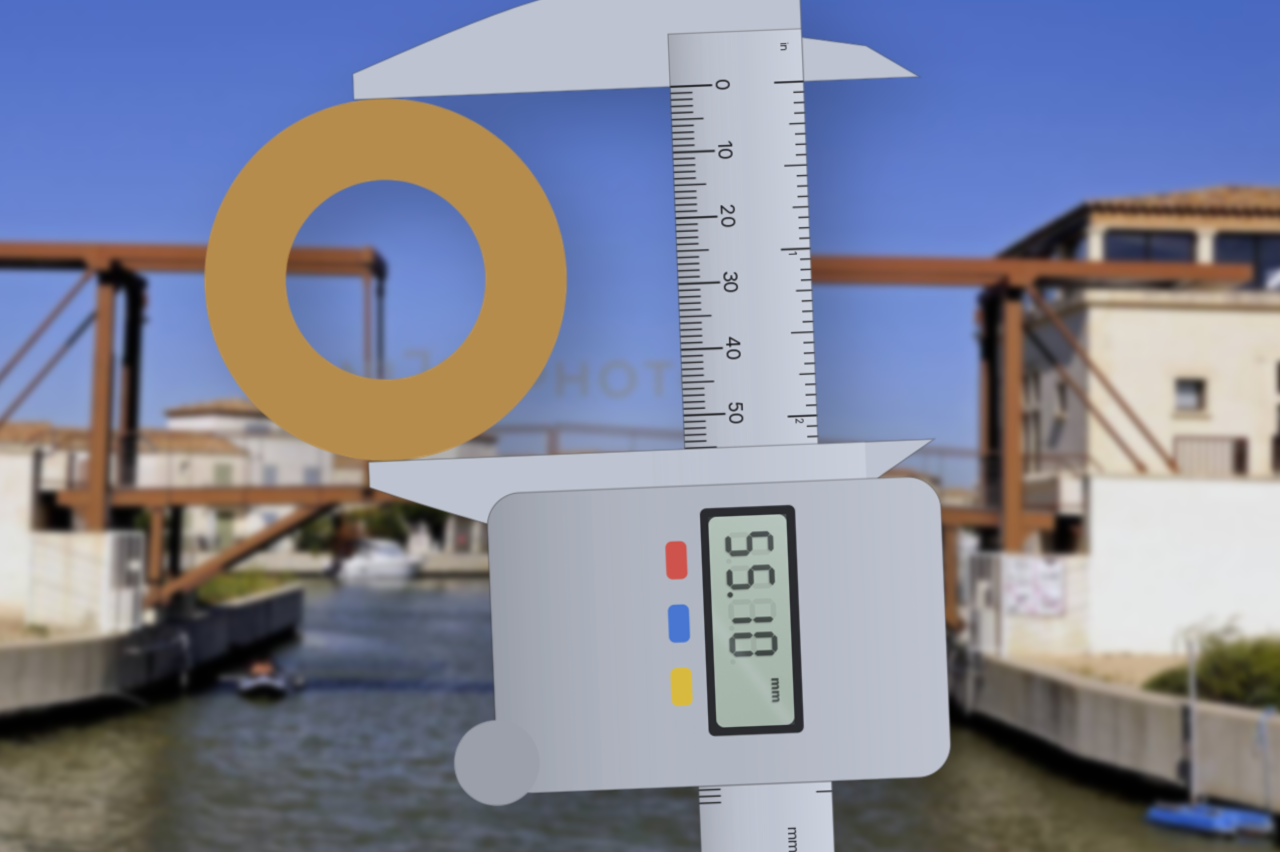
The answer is 55.10 mm
